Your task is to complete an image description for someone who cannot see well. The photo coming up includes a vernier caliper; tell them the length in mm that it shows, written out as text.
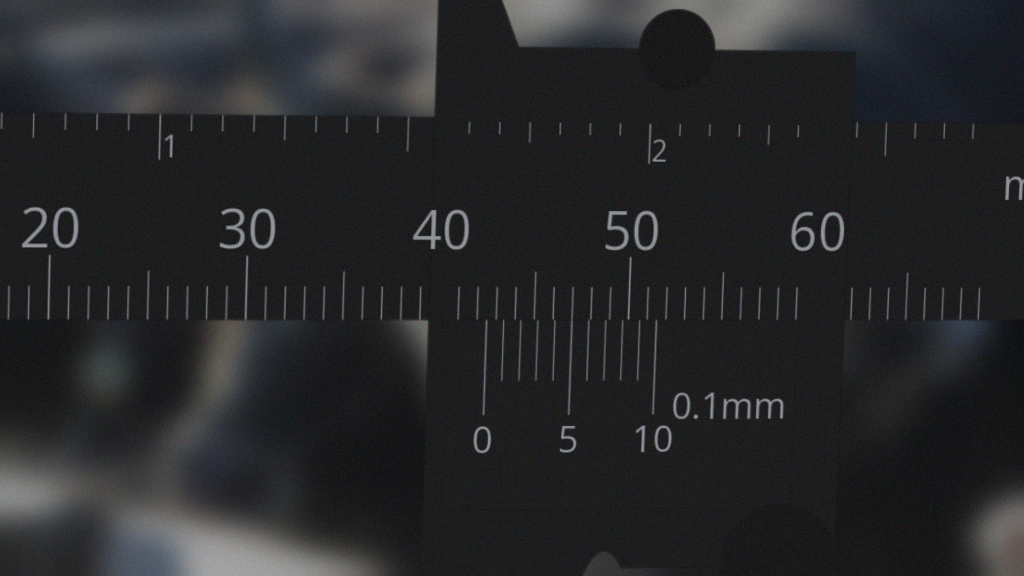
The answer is 42.5 mm
